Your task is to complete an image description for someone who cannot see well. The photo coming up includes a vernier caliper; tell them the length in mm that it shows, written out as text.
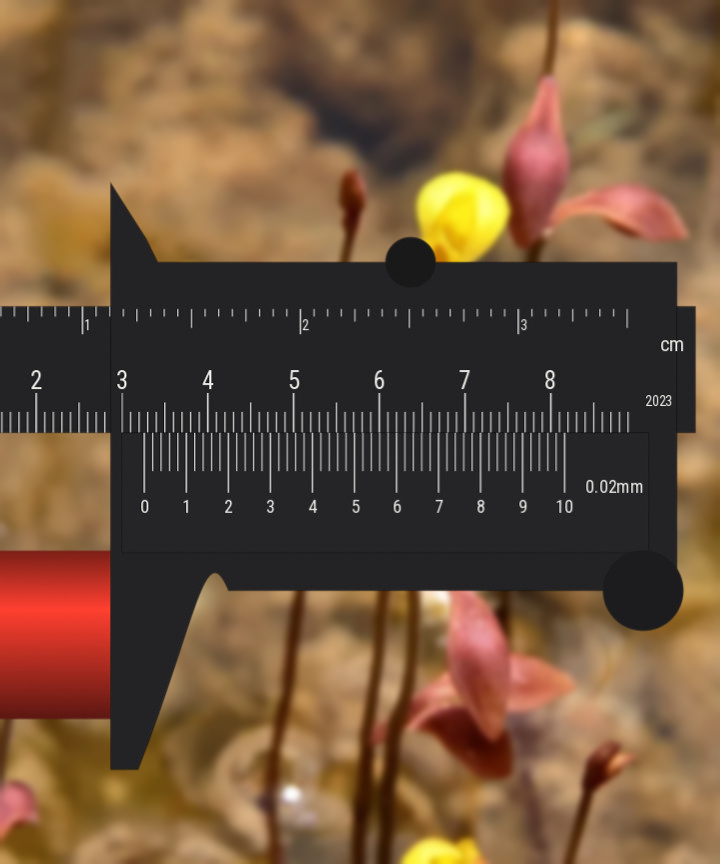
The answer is 32.6 mm
